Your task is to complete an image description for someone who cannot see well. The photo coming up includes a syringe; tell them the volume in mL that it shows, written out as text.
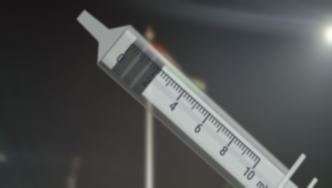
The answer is 0 mL
